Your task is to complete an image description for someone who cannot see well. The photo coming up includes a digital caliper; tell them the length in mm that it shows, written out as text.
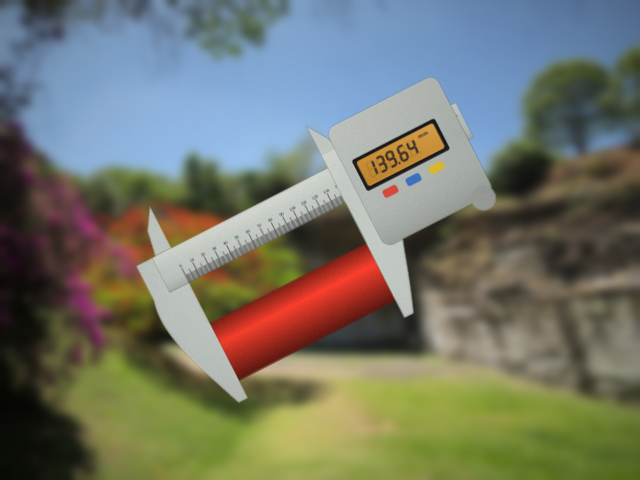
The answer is 139.64 mm
